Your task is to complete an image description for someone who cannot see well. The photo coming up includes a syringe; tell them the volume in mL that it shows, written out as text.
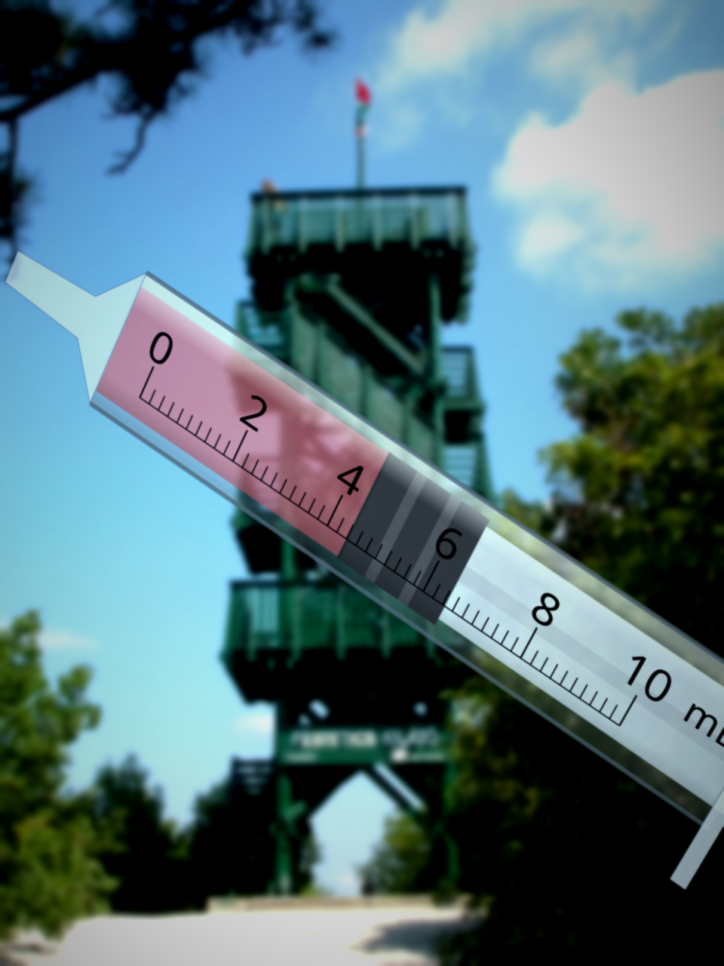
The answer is 4.4 mL
